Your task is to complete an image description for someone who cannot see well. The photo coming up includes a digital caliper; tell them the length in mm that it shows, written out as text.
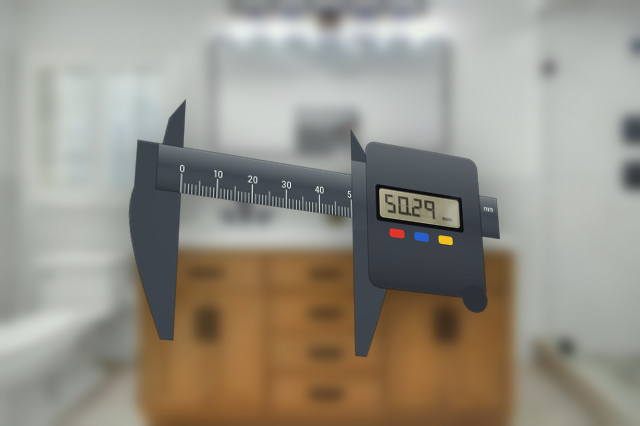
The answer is 50.29 mm
